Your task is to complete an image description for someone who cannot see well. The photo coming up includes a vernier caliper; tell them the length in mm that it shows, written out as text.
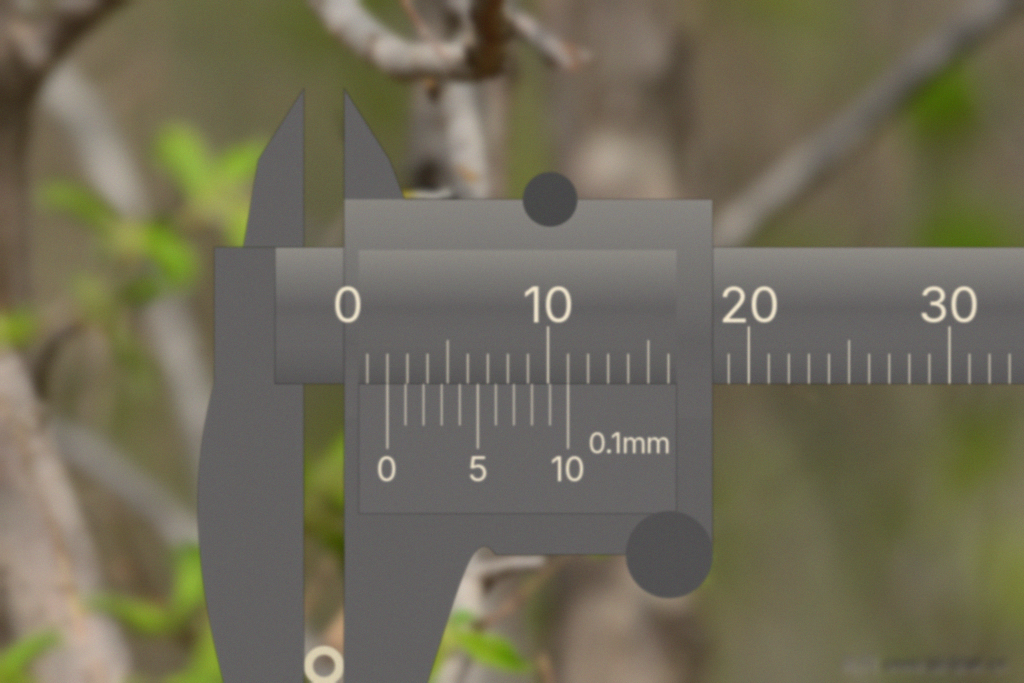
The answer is 2.0 mm
